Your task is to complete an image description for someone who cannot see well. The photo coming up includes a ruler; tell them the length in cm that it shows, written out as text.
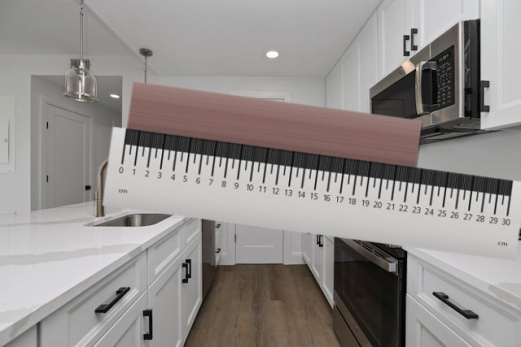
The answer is 22.5 cm
